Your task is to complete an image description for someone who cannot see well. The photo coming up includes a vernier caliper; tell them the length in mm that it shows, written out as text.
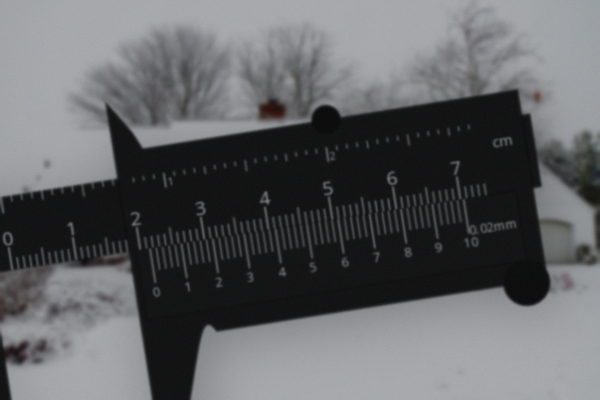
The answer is 21.5 mm
